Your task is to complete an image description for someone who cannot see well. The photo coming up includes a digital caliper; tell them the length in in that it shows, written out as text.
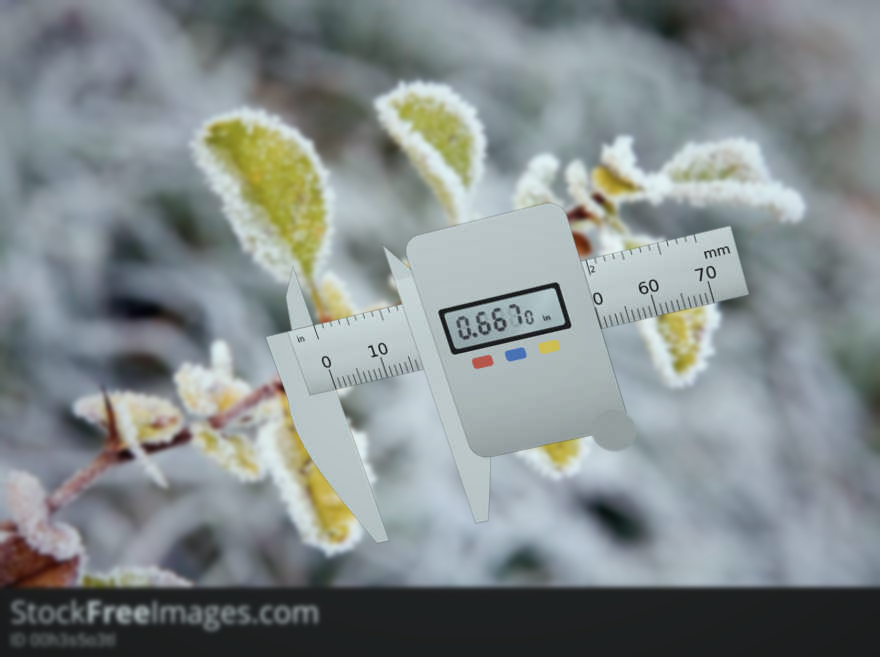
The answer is 0.6670 in
